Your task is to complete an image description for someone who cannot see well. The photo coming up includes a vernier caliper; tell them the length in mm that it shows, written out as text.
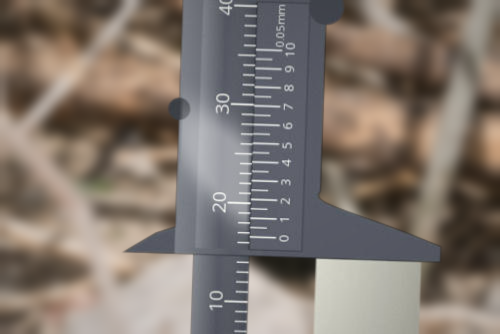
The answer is 16.6 mm
